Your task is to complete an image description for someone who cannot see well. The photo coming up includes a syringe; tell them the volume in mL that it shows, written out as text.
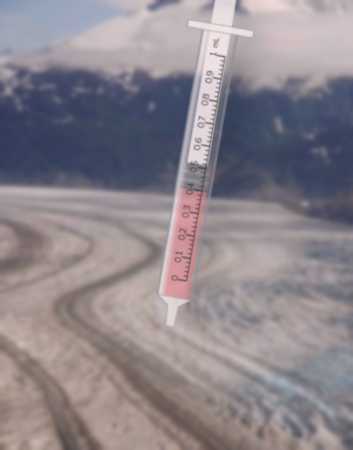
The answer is 0.4 mL
